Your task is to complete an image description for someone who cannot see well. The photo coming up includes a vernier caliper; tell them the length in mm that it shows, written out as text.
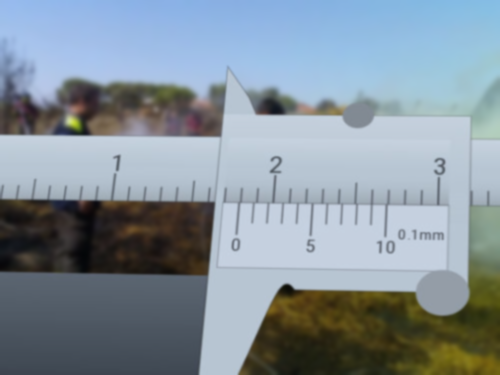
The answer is 17.9 mm
